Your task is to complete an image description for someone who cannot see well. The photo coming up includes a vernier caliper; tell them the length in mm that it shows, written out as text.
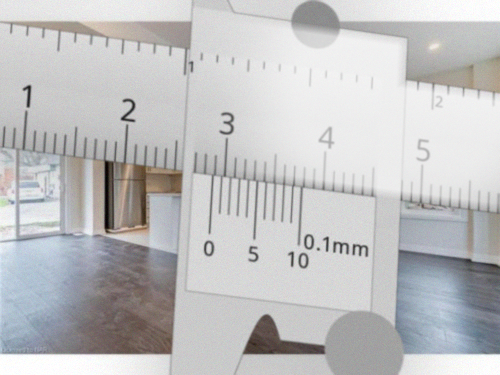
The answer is 28.8 mm
